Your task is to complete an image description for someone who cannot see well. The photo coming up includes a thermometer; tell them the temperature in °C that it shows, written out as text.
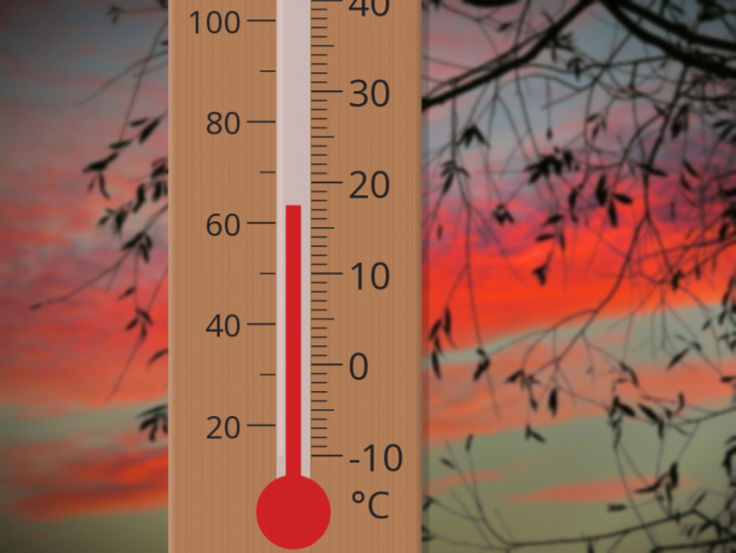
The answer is 17.5 °C
